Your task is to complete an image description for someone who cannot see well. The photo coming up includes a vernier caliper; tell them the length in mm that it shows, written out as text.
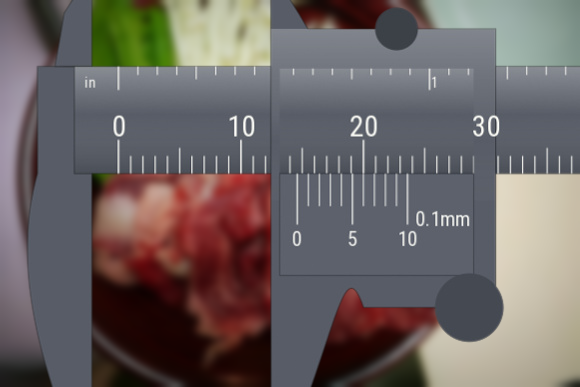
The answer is 14.6 mm
